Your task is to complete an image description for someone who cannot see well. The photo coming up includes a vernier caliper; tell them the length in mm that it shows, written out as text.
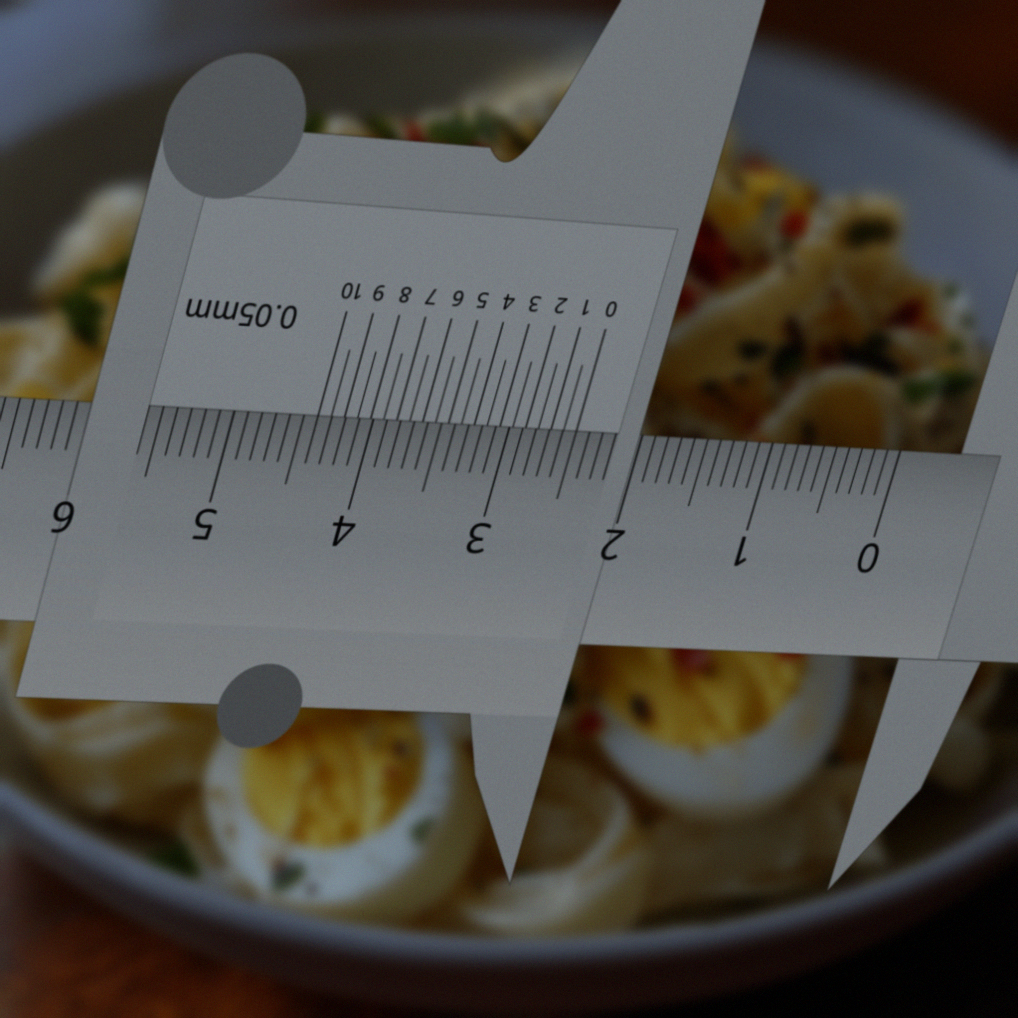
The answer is 25.0 mm
